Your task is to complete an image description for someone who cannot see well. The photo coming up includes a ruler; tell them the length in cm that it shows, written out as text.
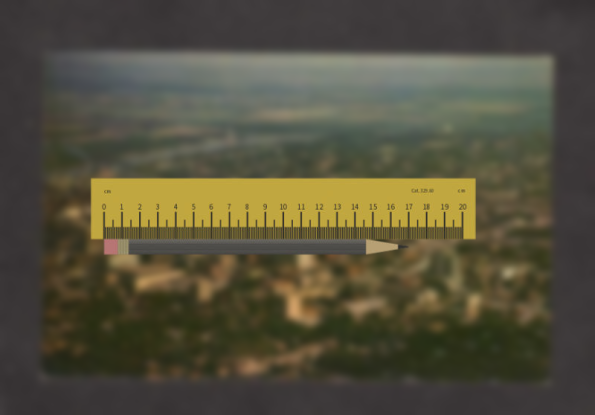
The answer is 17 cm
